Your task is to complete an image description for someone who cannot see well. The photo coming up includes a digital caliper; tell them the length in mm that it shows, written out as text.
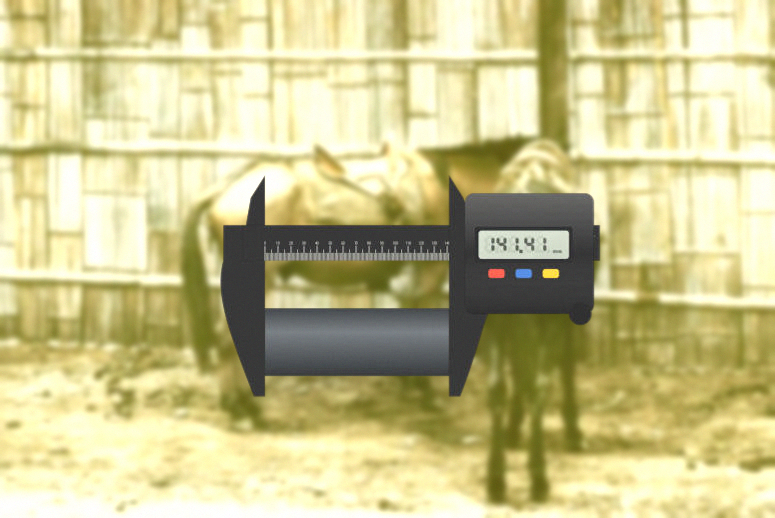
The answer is 141.41 mm
